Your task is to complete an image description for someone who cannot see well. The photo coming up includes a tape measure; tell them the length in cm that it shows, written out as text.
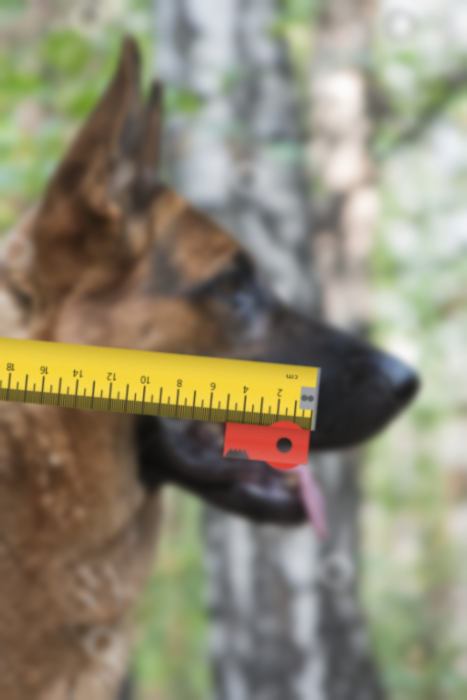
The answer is 5 cm
